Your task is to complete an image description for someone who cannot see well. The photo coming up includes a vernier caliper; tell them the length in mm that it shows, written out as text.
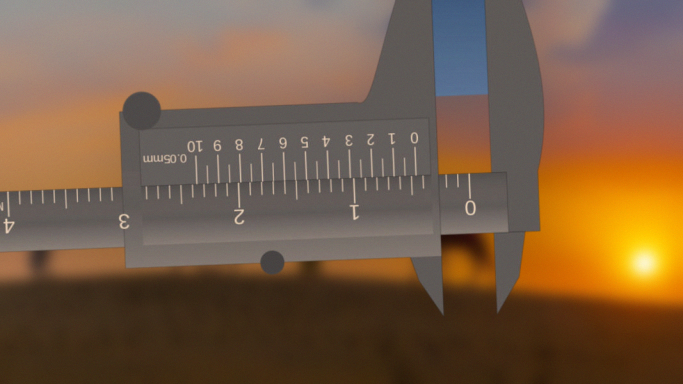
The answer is 4.6 mm
